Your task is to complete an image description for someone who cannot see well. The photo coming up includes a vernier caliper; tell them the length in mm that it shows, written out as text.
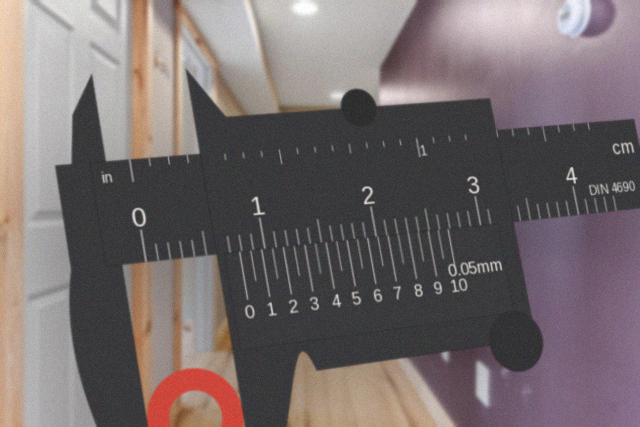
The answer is 7.8 mm
